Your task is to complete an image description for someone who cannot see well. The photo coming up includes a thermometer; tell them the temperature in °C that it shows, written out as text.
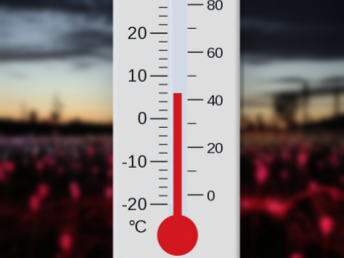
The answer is 6 °C
